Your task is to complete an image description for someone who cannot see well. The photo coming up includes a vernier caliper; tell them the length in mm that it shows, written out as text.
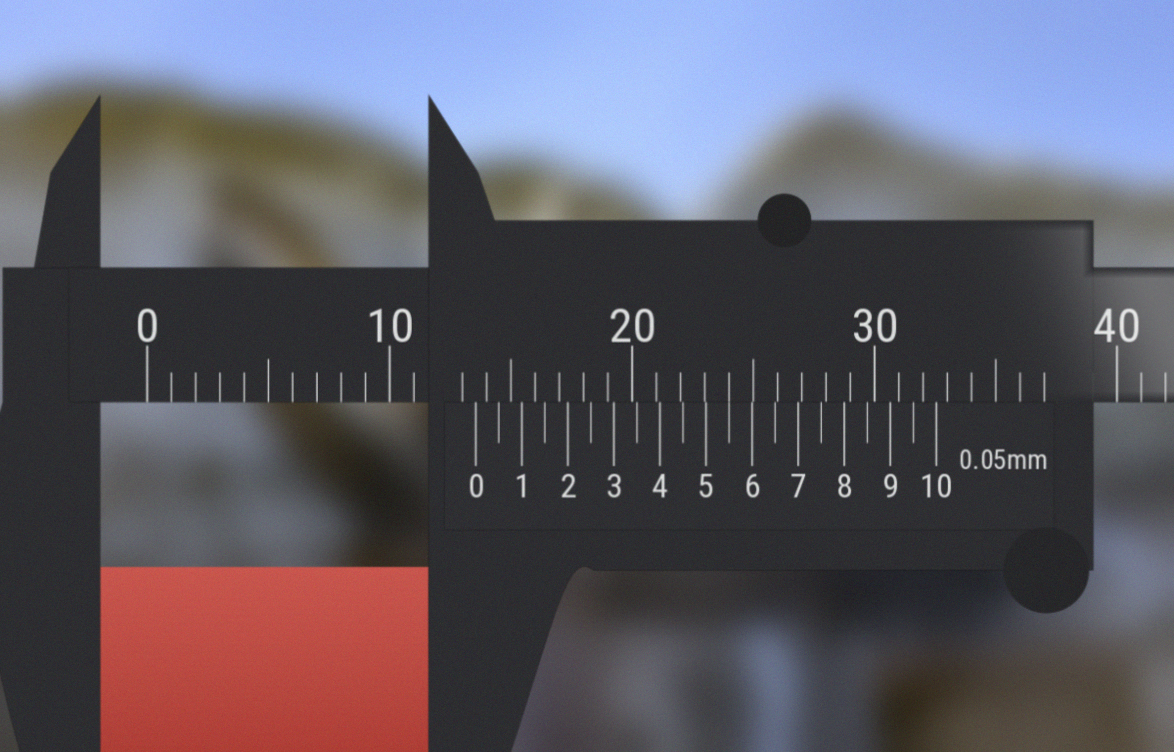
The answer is 13.55 mm
